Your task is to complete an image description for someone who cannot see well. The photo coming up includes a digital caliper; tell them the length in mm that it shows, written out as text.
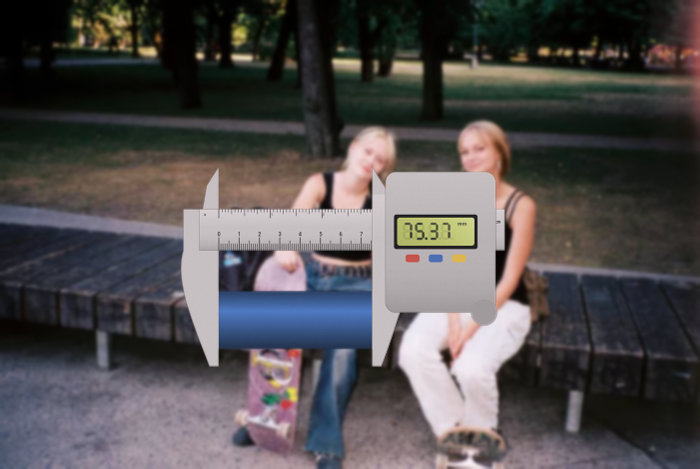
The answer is 75.37 mm
